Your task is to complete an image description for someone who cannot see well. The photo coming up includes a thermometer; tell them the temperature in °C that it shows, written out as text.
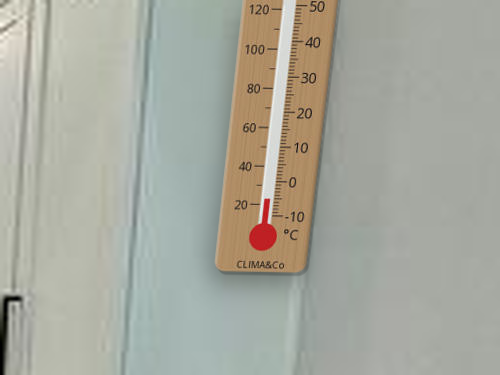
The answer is -5 °C
